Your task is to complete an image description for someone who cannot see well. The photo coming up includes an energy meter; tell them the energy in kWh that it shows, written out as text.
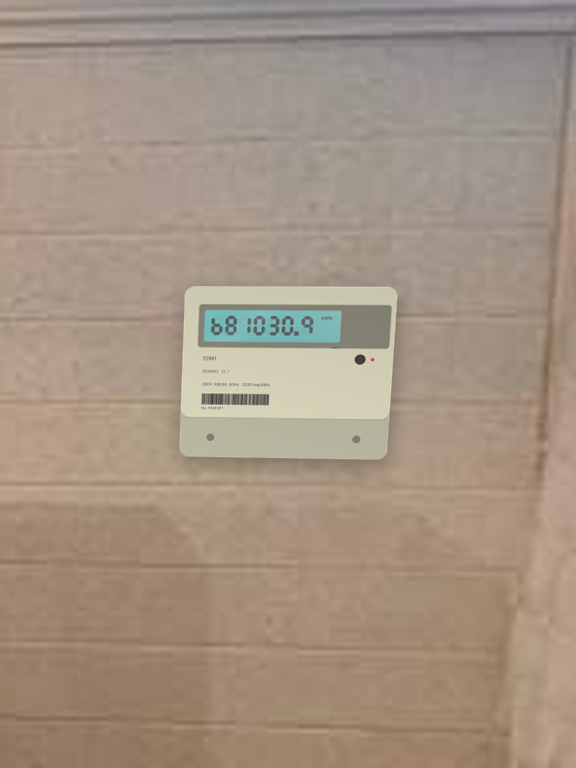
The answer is 681030.9 kWh
